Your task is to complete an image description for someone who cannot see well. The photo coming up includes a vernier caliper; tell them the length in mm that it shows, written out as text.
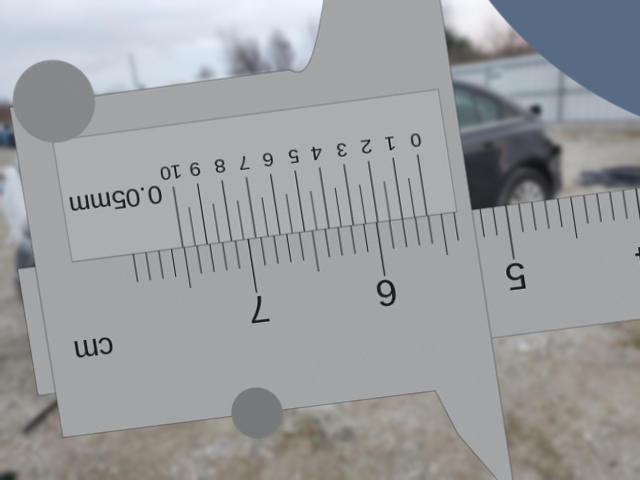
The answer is 56.1 mm
